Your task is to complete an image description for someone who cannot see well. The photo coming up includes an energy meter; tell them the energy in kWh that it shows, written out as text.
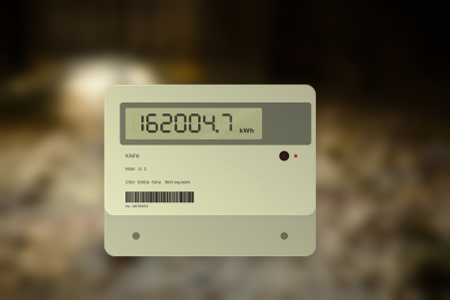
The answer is 162004.7 kWh
